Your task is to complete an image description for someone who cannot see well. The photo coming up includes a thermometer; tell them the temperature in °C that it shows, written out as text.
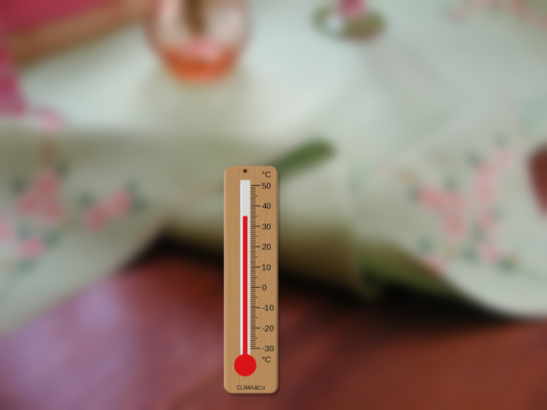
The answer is 35 °C
